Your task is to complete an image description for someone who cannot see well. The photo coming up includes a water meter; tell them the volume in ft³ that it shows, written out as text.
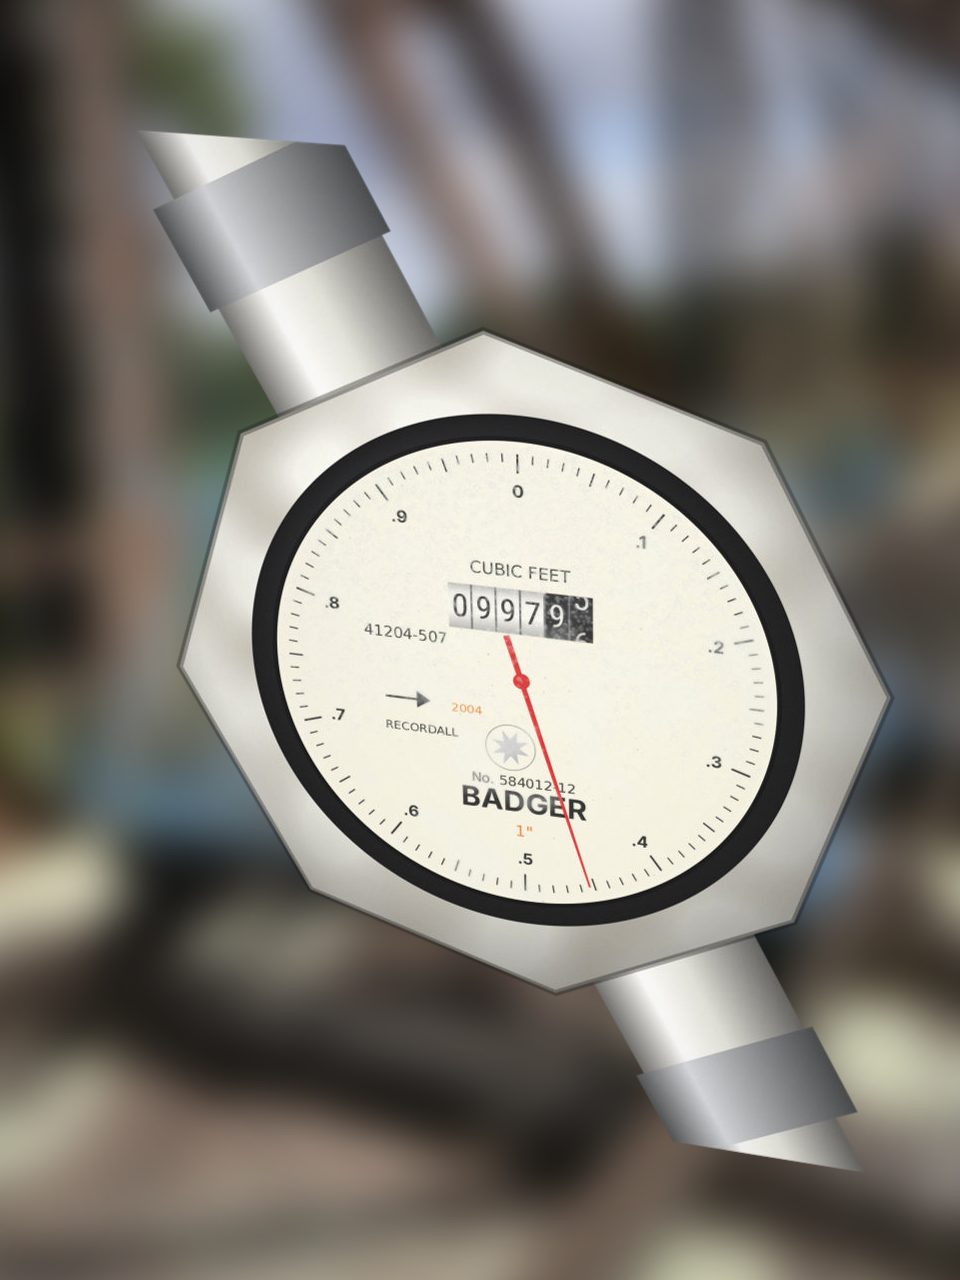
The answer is 99795.45 ft³
